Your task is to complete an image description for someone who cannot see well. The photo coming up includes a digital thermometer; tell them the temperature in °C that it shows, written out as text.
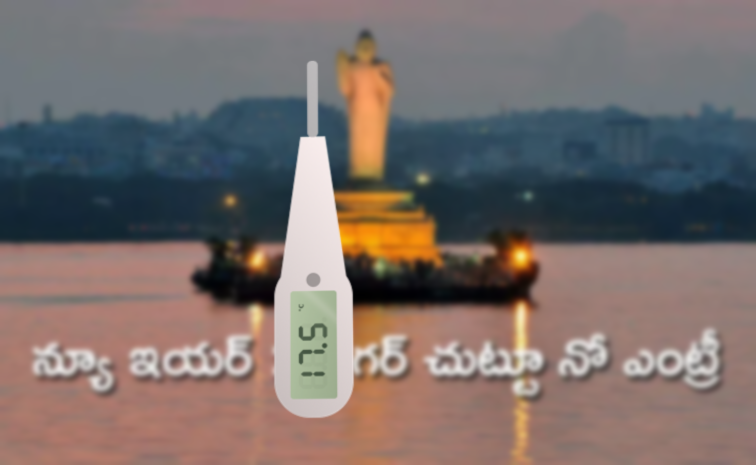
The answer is 17.5 °C
